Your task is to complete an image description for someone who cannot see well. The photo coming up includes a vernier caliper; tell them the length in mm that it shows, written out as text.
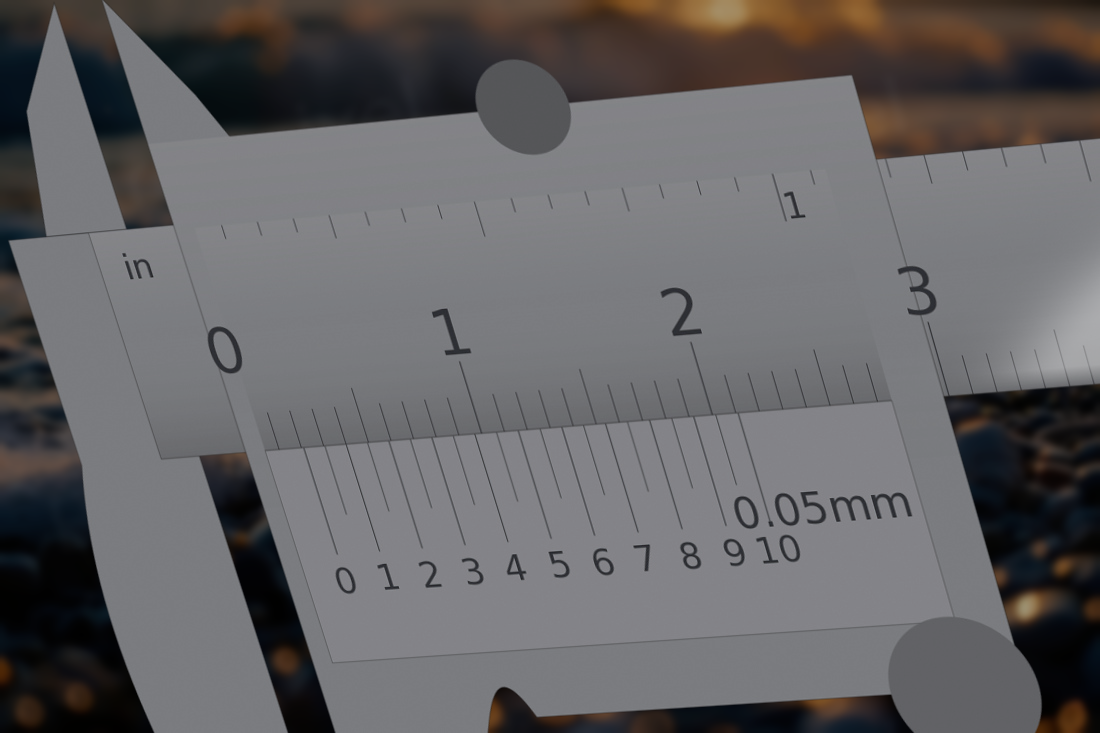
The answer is 2.10 mm
